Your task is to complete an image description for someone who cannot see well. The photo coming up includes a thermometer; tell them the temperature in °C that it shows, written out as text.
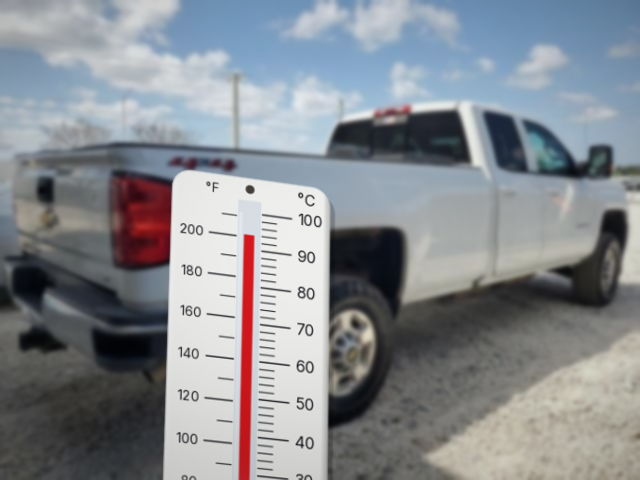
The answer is 94 °C
